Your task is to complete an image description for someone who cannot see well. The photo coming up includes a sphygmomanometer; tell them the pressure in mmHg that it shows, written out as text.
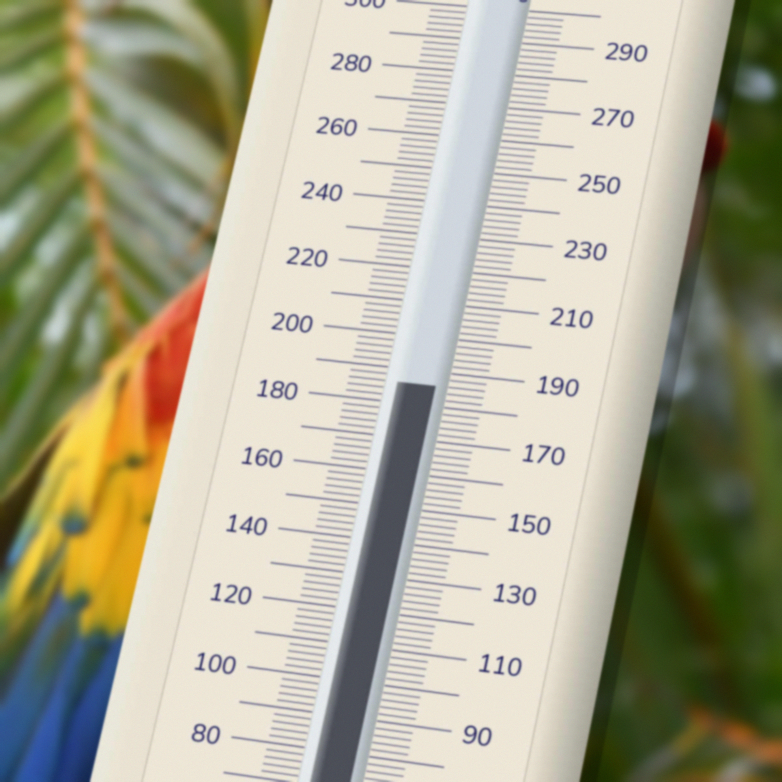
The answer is 186 mmHg
